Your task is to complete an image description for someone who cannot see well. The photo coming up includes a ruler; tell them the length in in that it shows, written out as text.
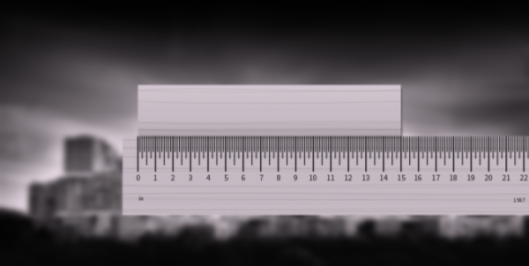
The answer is 15 in
